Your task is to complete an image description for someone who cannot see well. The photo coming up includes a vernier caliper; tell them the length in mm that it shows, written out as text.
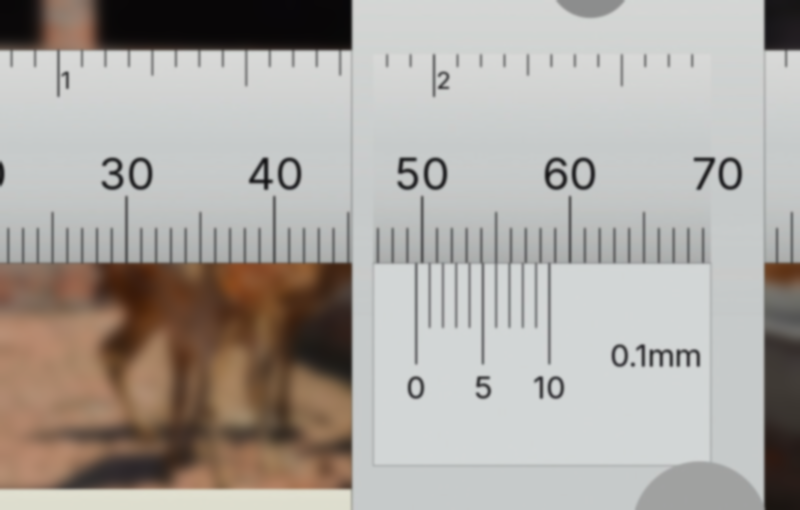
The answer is 49.6 mm
